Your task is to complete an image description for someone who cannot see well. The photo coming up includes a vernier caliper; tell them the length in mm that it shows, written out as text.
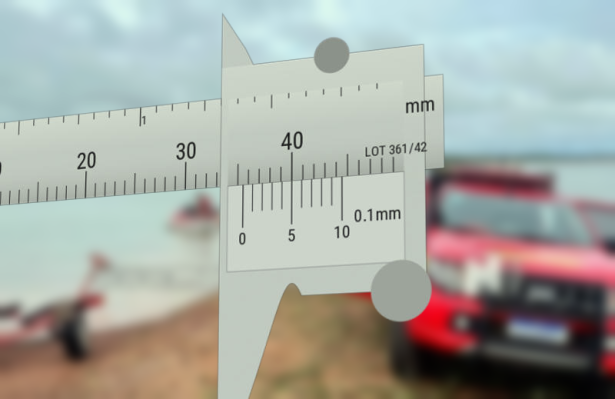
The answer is 35.5 mm
